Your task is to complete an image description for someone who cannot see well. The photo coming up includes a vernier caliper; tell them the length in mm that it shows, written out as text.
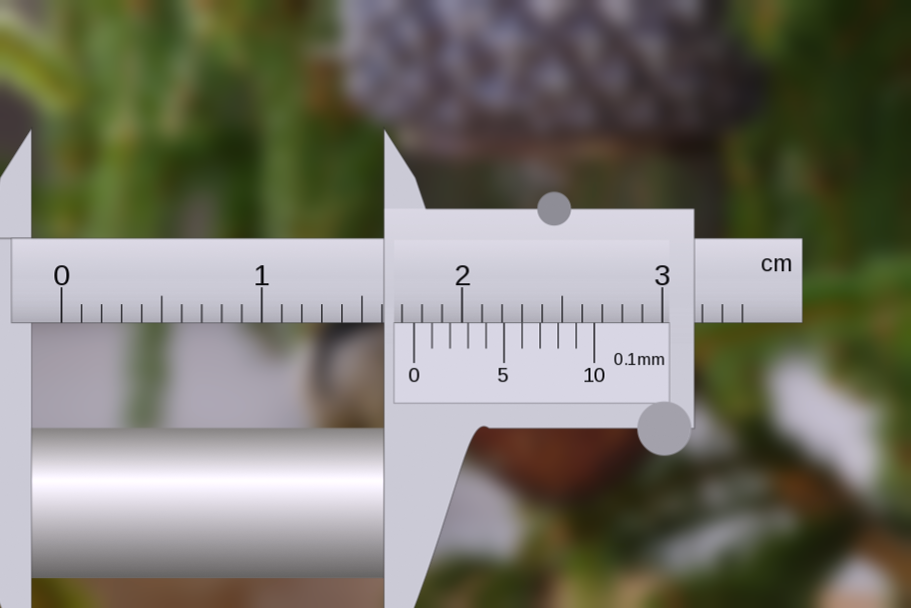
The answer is 17.6 mm
